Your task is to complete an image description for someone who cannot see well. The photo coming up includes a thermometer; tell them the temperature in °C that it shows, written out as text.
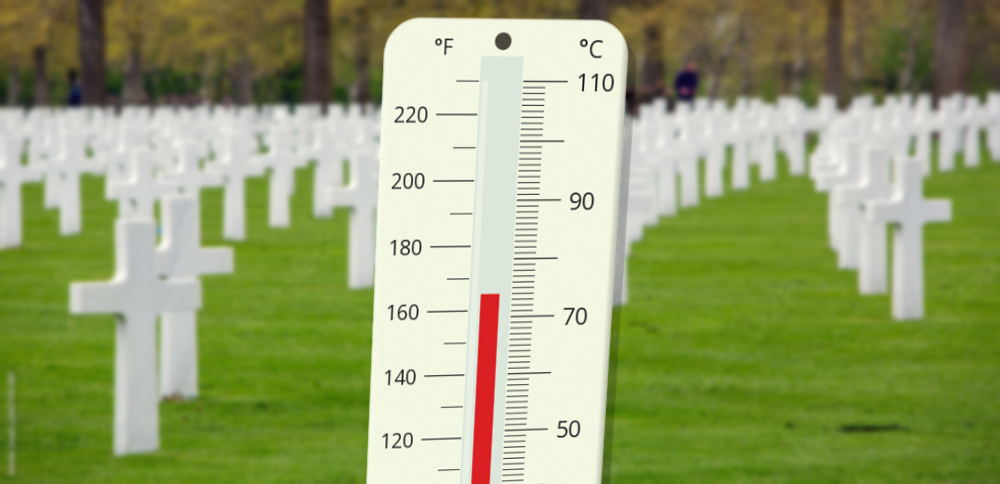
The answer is 74 °C
